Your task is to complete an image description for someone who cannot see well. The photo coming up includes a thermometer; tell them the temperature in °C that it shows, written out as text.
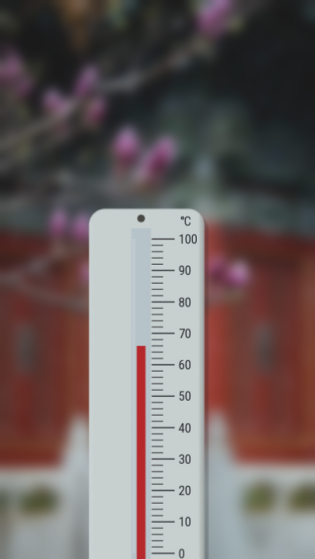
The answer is 66 °C
